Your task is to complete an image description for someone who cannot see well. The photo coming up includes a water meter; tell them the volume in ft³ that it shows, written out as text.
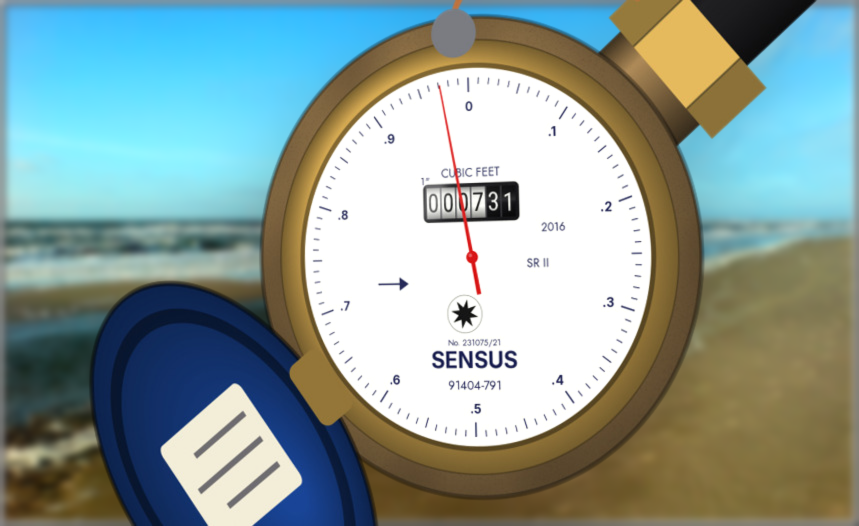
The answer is 730.97 ft³
